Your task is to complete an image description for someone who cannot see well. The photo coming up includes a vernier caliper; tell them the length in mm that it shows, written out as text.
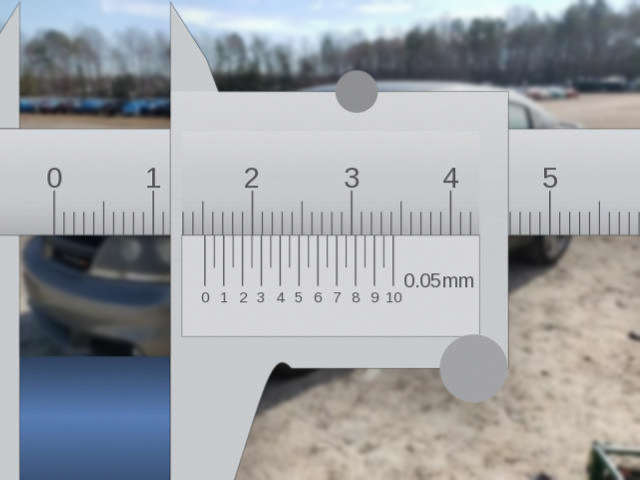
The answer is 15.2 mm
